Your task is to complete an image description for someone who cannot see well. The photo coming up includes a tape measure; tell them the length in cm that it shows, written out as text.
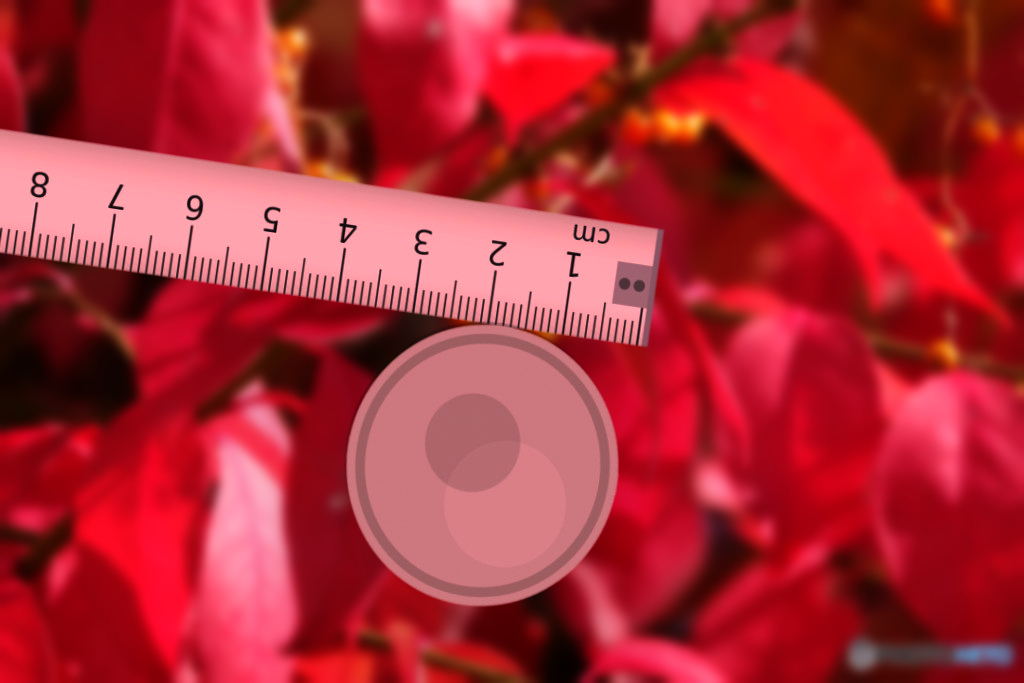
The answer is 3.6 cm
